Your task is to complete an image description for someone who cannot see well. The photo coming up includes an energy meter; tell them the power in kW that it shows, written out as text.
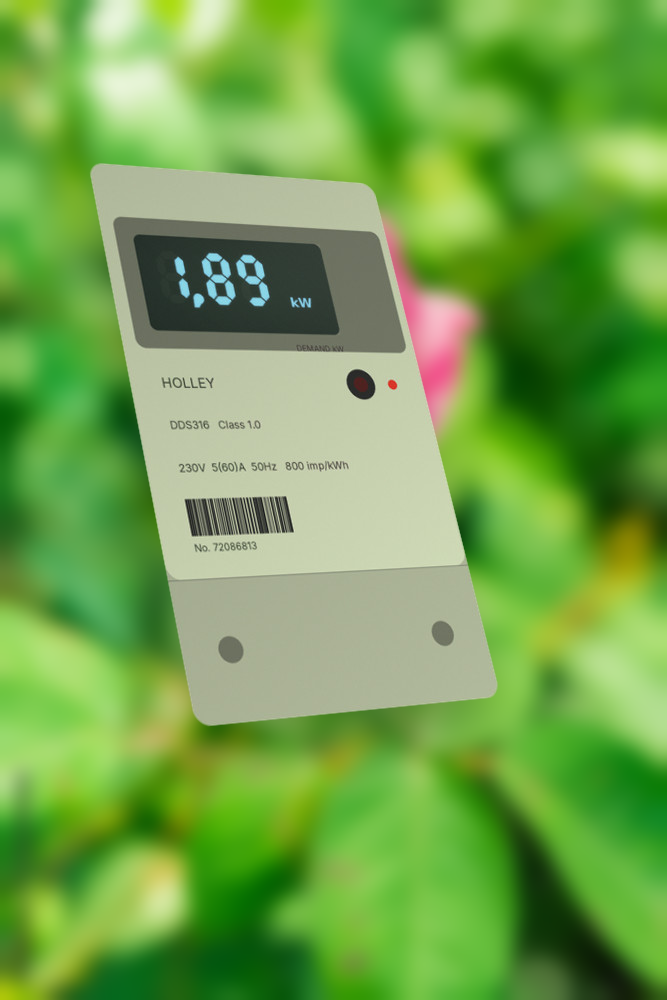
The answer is 1.89 kW
